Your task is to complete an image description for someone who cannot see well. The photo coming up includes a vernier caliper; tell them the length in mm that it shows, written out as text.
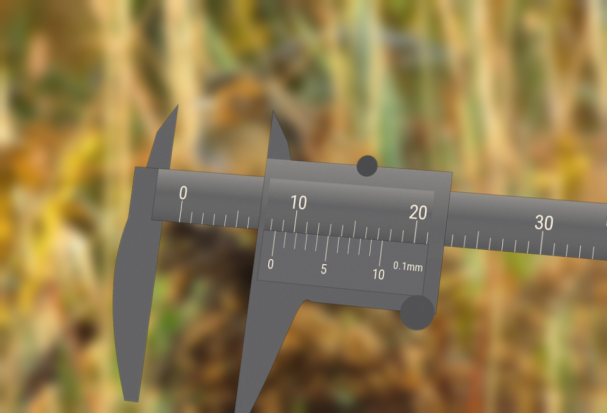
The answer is 8.4 mm
